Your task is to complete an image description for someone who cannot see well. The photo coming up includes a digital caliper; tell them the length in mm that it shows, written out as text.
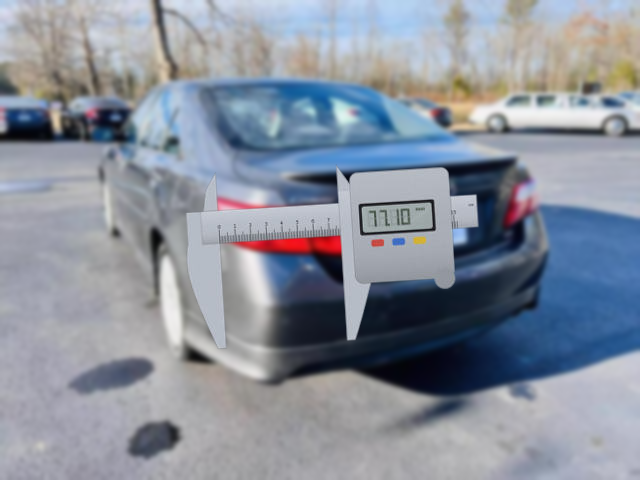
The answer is 77.10 mm
